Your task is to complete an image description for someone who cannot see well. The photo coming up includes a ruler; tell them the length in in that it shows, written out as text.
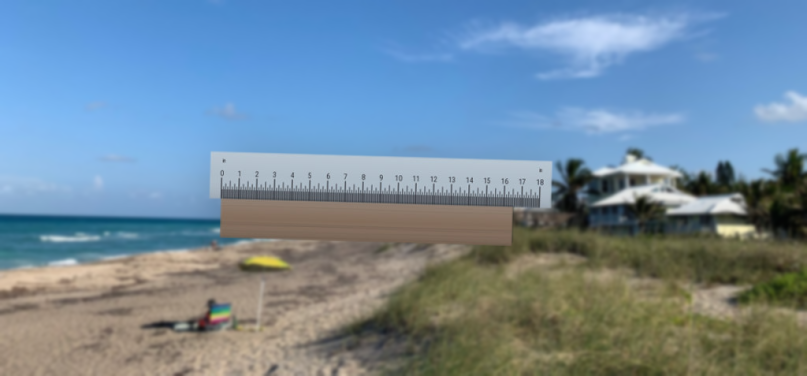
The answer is 16.5 in
